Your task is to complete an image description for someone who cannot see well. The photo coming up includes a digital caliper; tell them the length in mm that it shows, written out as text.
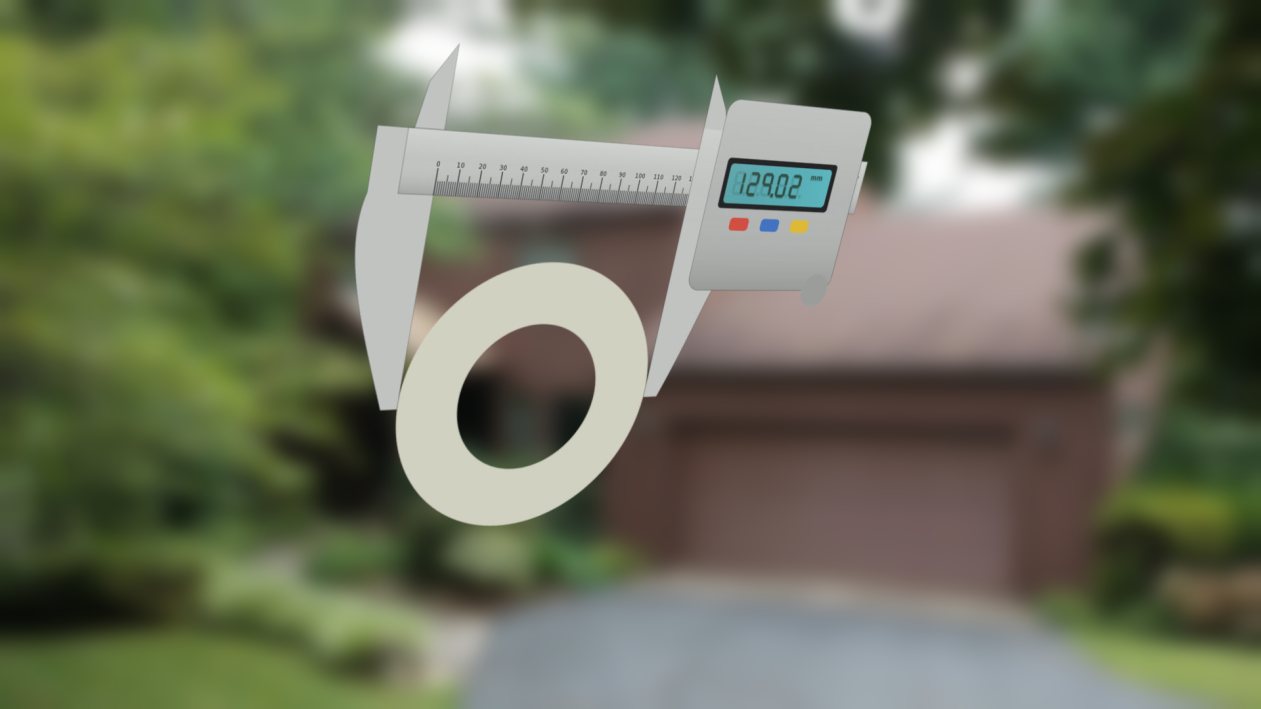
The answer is 129.02 mm
